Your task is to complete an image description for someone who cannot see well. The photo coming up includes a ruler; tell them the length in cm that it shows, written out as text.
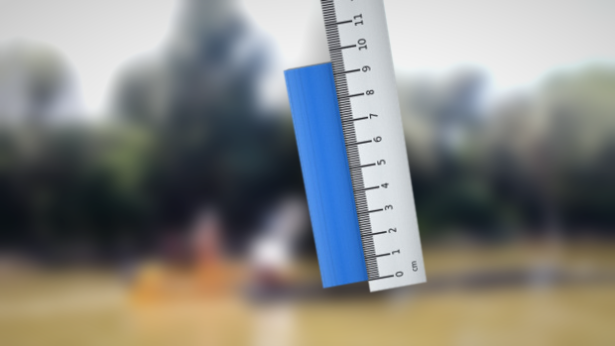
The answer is 9.5 cm
